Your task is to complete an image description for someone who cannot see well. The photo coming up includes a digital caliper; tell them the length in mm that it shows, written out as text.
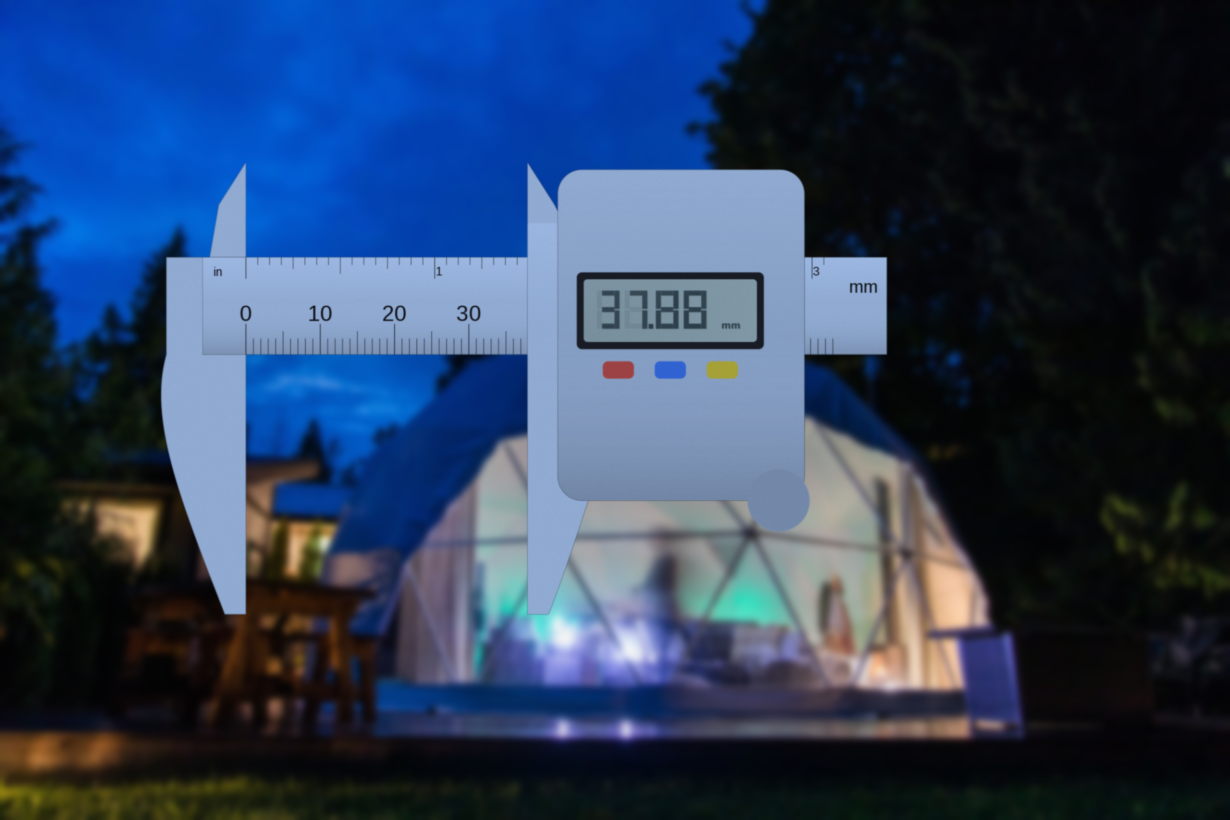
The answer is 37.88 mm
